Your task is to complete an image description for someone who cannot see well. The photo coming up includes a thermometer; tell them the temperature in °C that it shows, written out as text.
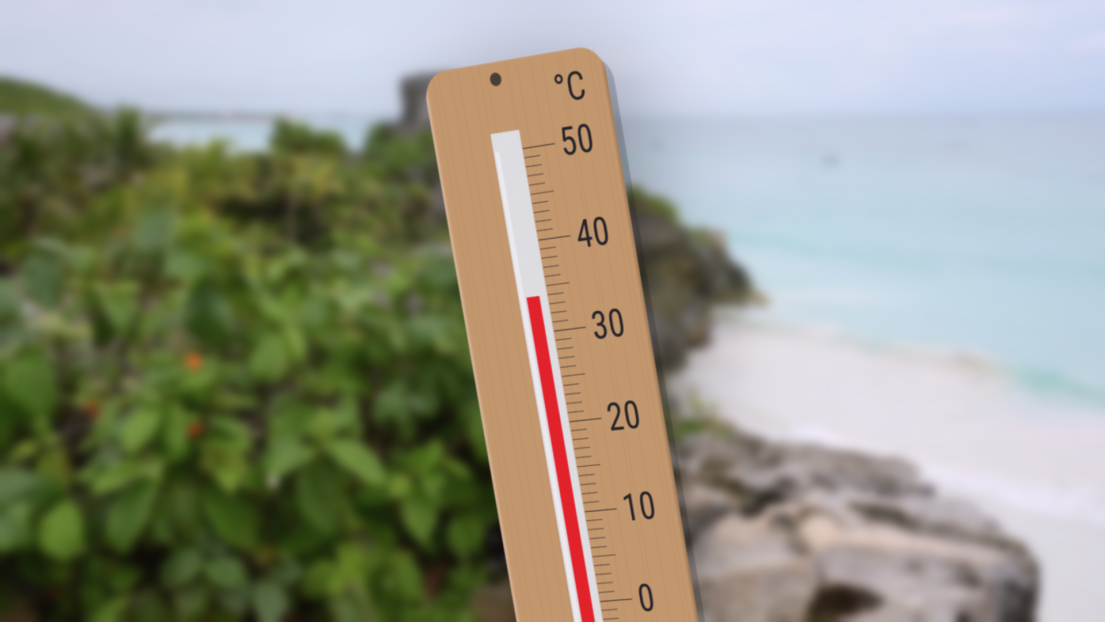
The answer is 34 °C
